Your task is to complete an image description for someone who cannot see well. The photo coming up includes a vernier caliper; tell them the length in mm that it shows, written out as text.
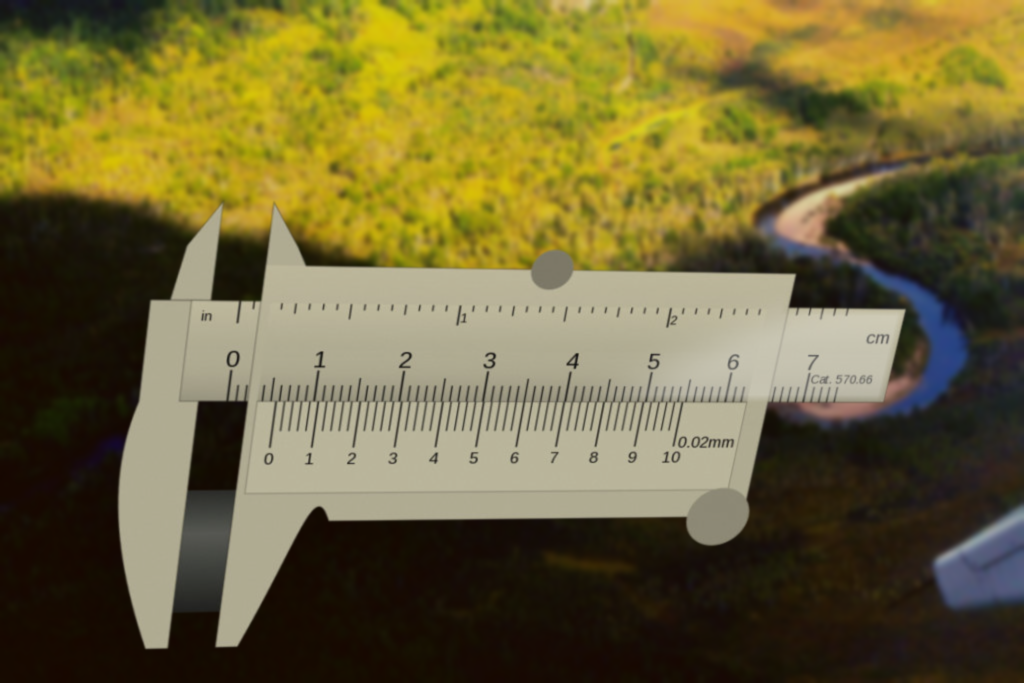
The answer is 5.6 mm
